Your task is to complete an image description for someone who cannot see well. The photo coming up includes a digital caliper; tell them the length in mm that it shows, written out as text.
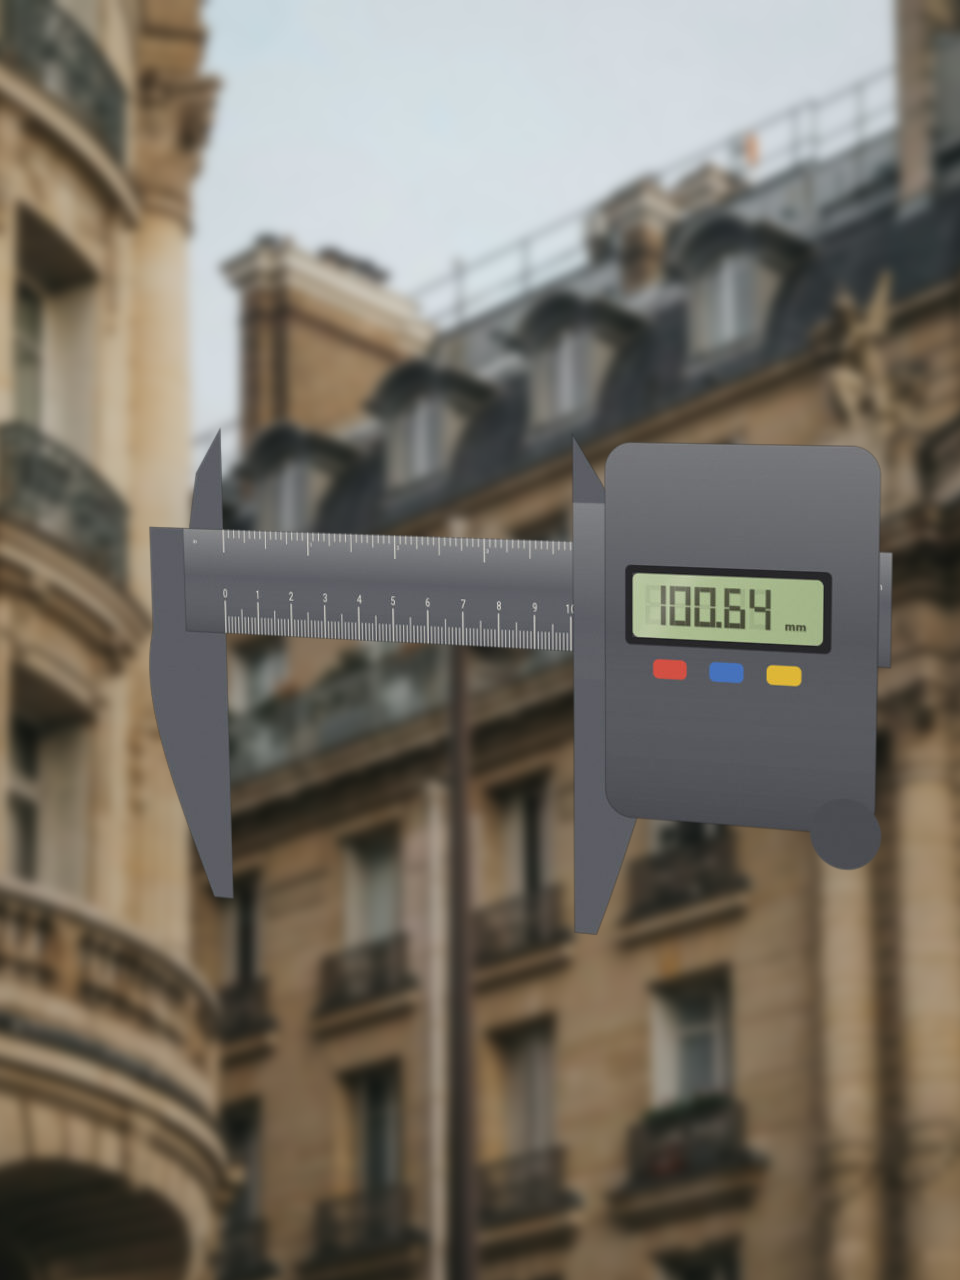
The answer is 100.64 mm
